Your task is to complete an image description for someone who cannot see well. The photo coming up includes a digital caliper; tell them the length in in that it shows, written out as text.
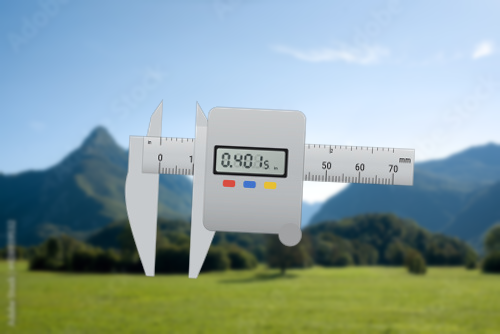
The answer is 0.4015 in
